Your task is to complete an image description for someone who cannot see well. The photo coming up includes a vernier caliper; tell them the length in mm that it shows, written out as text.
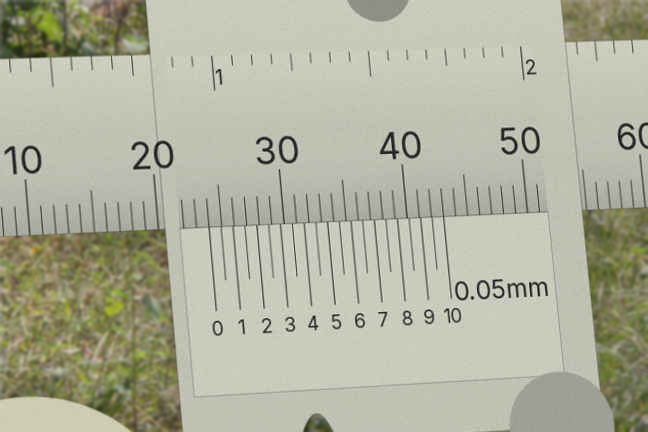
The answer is 24.0 mm
